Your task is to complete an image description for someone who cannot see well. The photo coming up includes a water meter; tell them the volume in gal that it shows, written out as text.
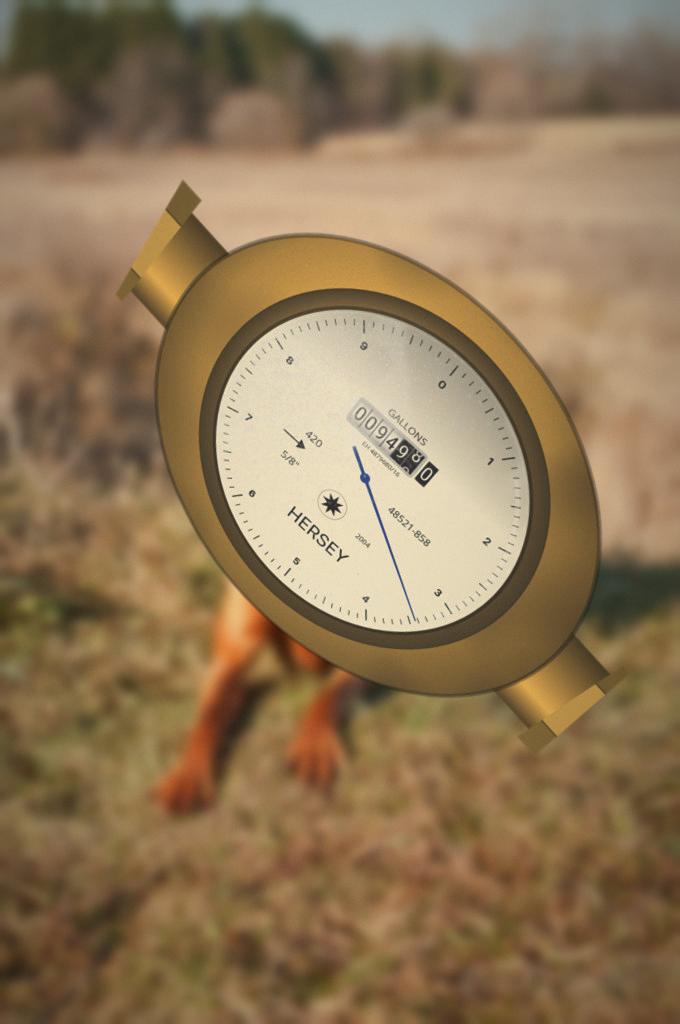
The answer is 94983.4 gal
